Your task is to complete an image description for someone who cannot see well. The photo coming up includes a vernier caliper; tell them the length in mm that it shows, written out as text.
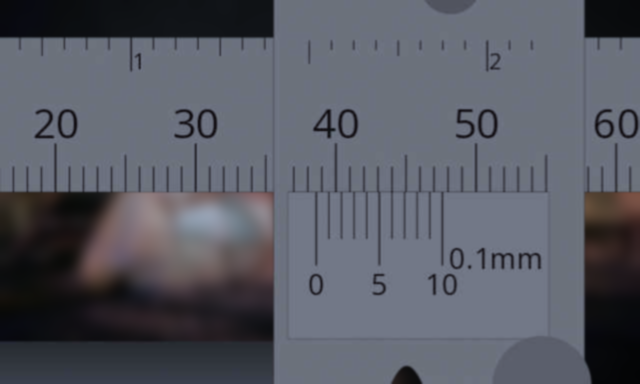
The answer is 38.6 mm
